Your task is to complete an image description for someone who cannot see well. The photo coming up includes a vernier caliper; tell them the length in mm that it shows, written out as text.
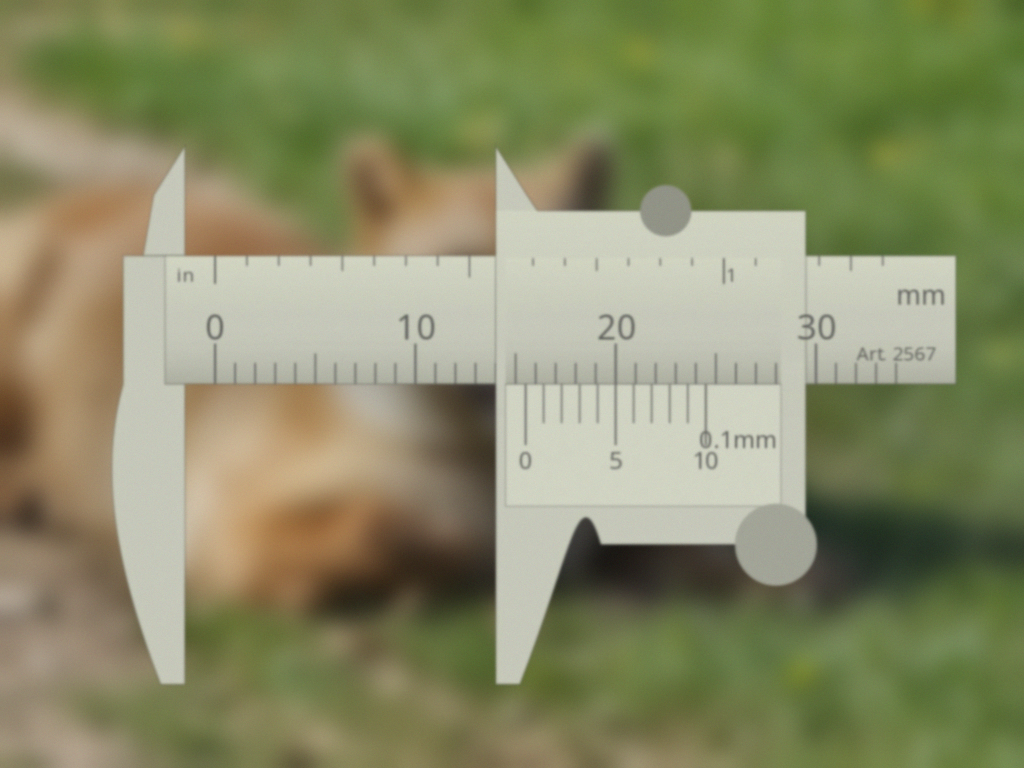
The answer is 15.5 mm
